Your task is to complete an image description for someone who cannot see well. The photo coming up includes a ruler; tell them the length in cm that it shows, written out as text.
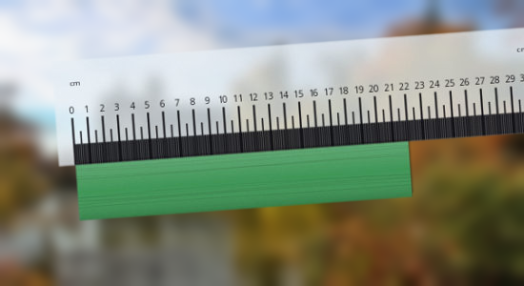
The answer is 22 cm
